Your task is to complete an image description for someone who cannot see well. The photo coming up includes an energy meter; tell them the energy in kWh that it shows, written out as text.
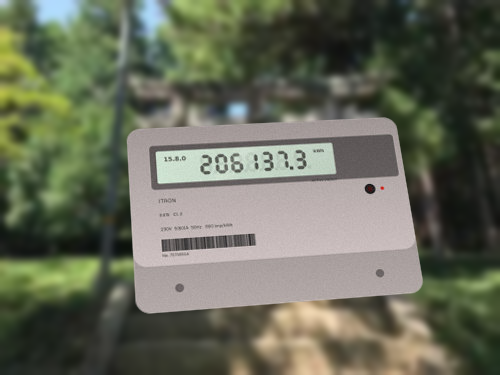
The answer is 206137.3 kWh
